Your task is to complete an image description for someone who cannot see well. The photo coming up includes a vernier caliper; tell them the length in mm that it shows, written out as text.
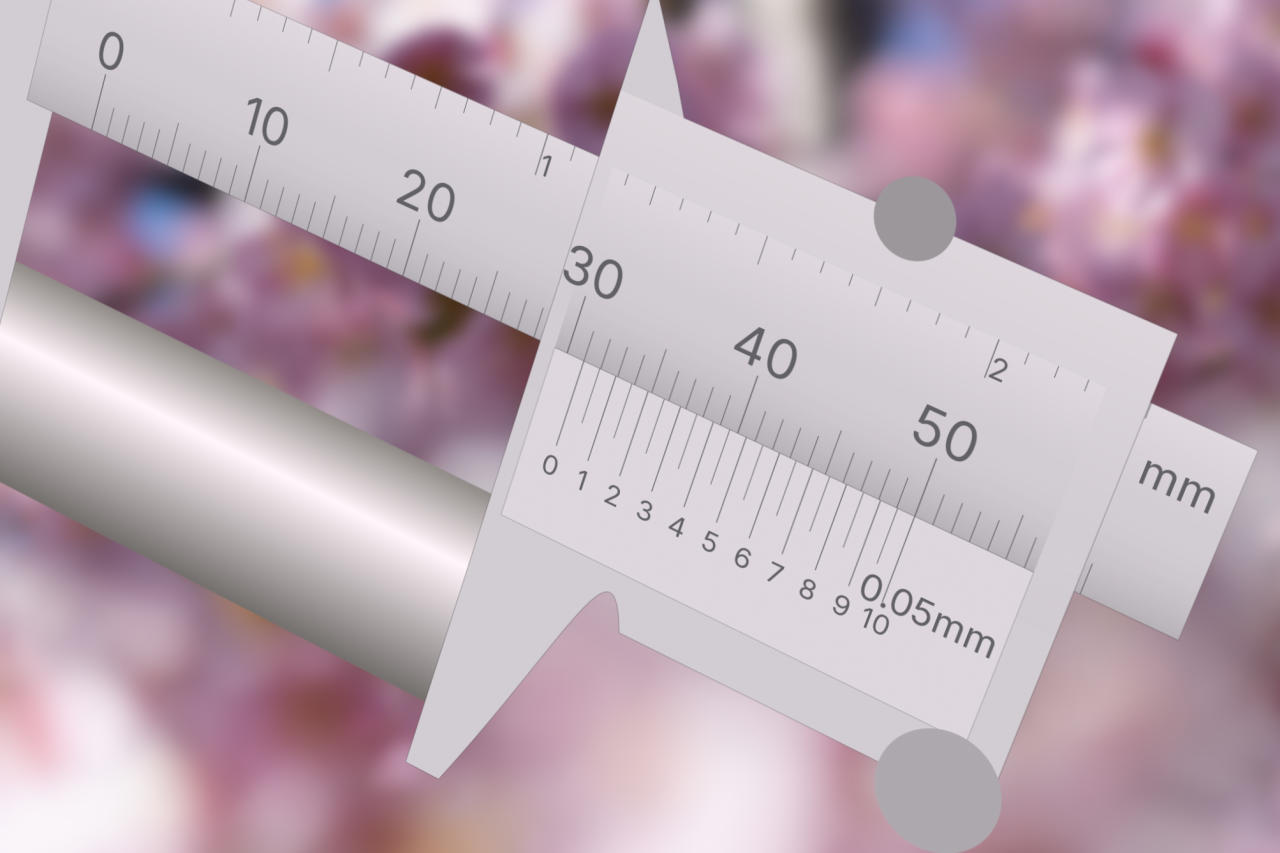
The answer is 31.0 mm
